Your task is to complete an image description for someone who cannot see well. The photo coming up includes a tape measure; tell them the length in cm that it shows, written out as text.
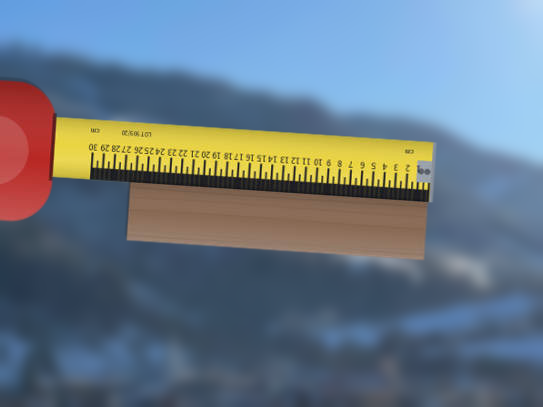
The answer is 26.5 cm
